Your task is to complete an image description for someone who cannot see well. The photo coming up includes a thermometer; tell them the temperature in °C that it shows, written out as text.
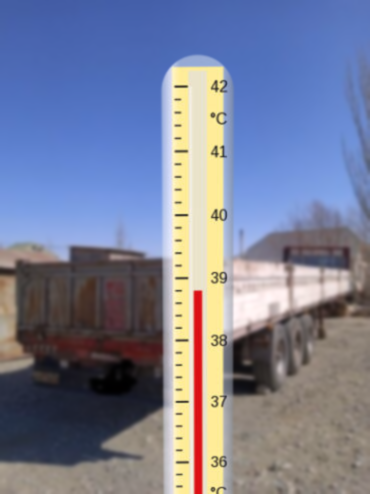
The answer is 38.8 °C
